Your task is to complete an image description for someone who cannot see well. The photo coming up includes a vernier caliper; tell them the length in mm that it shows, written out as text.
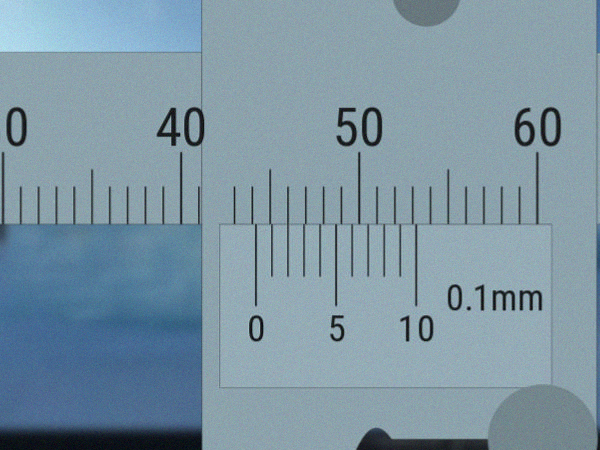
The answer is 44.2 mm
